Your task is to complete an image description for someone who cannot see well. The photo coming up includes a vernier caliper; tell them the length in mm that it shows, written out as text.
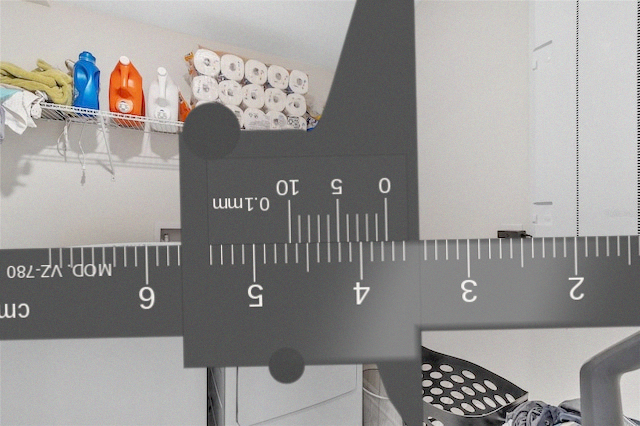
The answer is 37.6 mm
